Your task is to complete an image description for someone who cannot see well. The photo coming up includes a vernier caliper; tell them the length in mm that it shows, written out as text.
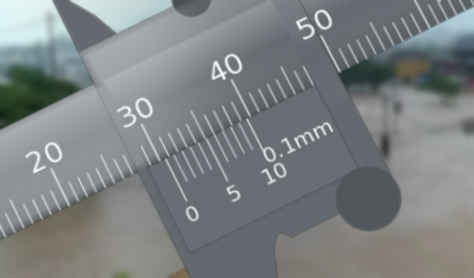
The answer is 30.6 mm
